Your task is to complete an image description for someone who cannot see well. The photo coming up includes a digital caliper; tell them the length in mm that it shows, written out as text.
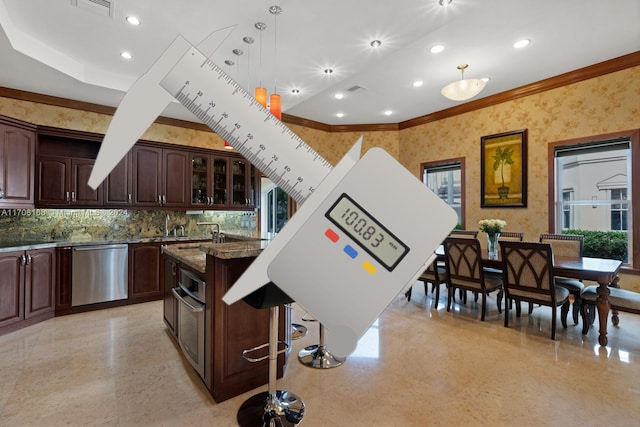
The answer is 100.83 mm
